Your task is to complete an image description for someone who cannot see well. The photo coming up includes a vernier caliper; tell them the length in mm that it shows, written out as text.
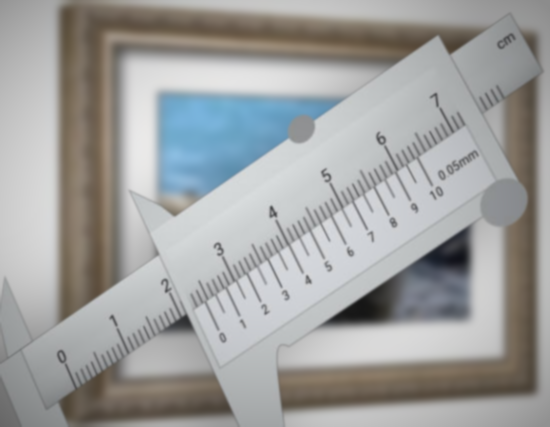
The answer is 24.5 mm
